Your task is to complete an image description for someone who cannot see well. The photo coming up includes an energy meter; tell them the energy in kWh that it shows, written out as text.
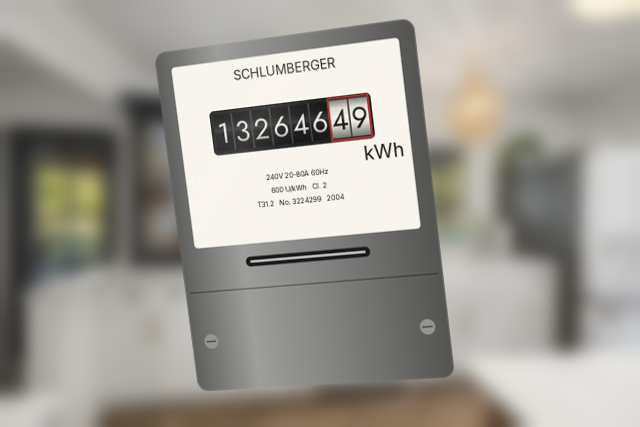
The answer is 132646.49 kWh
